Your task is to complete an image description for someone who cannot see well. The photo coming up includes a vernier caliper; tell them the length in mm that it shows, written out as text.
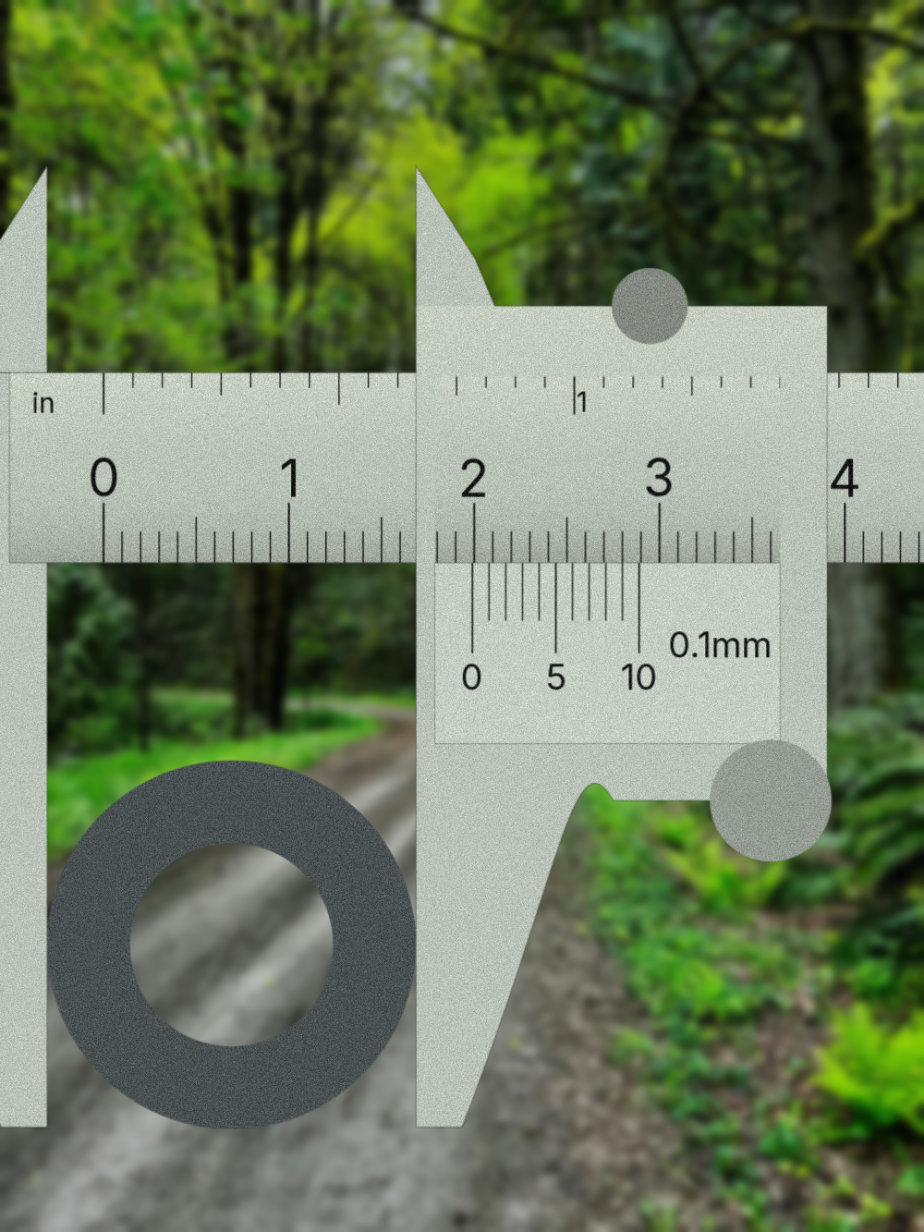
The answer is 19.9 mm
